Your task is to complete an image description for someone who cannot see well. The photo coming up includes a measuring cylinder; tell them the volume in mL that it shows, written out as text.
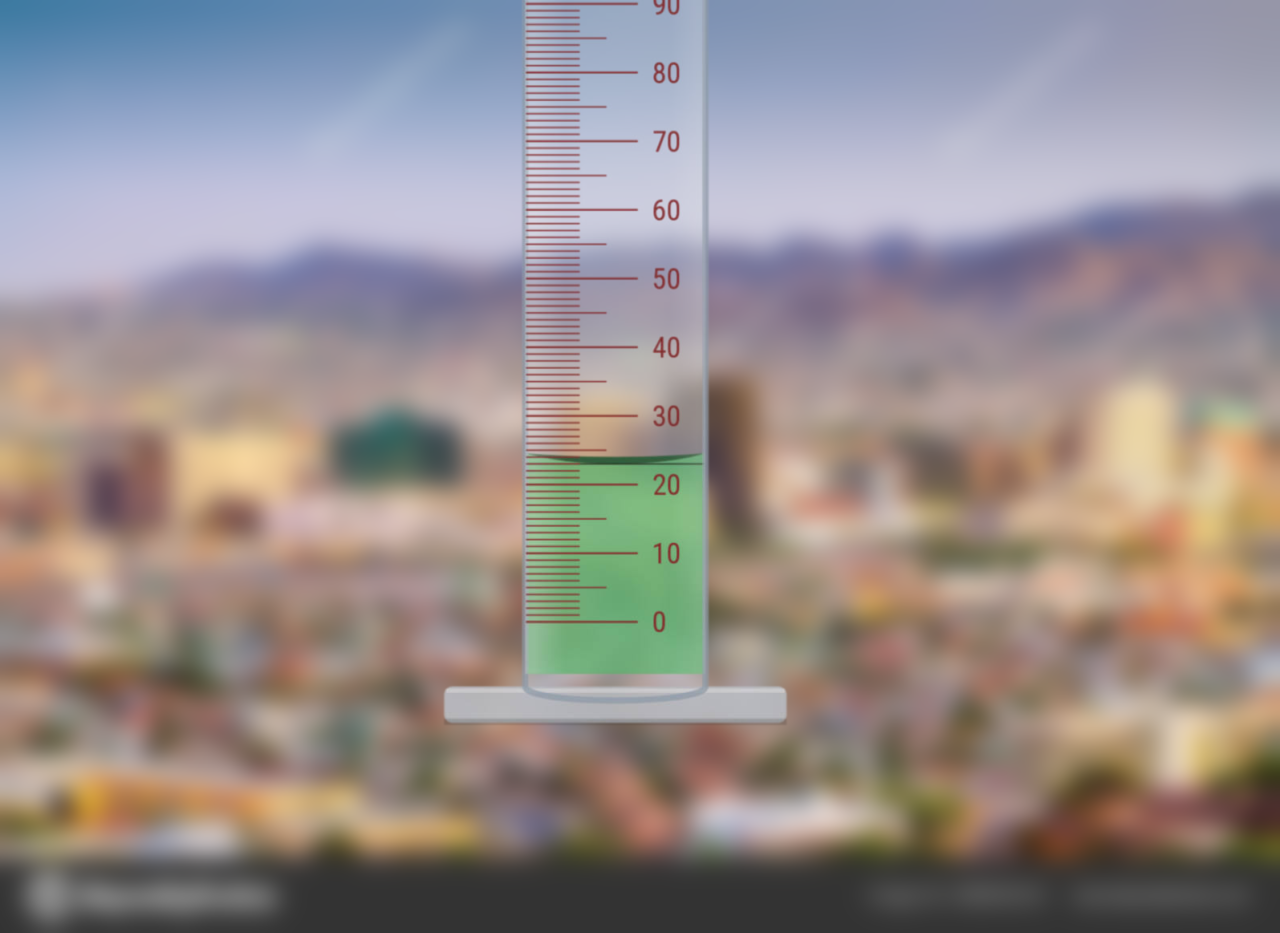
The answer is 23 mL
